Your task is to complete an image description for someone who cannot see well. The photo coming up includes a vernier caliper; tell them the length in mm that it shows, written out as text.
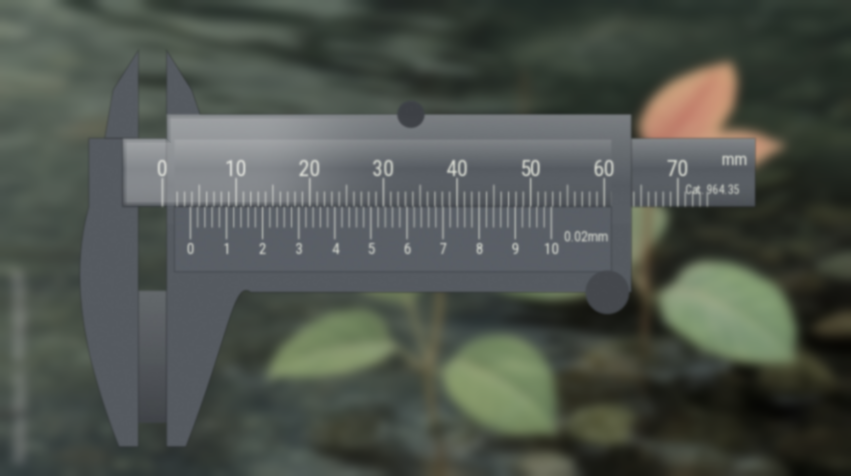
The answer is 3.8 mm
